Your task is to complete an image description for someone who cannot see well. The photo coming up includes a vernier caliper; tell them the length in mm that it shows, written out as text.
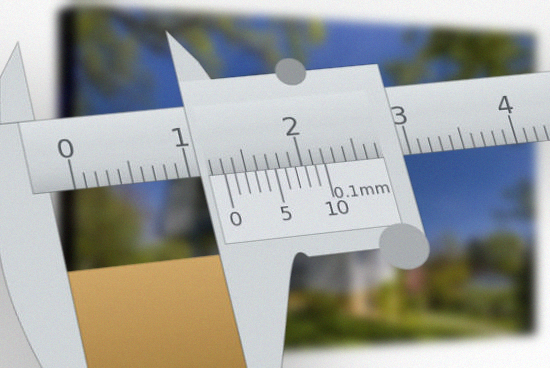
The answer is 13.1 mm
